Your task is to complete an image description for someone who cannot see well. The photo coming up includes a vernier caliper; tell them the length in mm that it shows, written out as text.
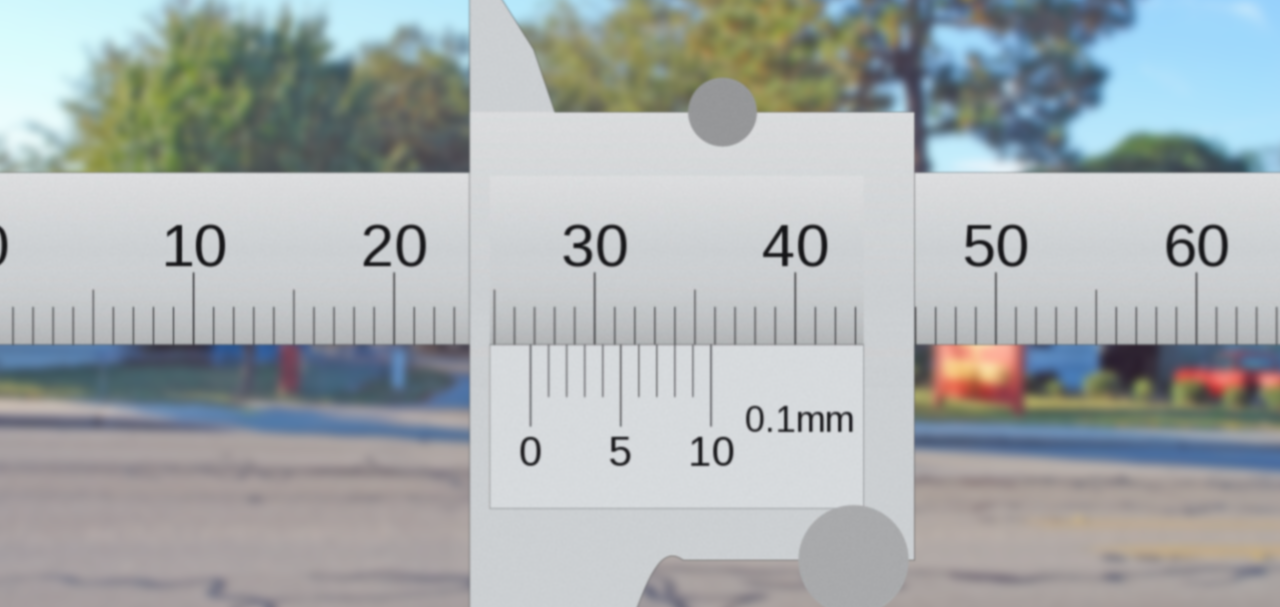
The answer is 26.8 mm
